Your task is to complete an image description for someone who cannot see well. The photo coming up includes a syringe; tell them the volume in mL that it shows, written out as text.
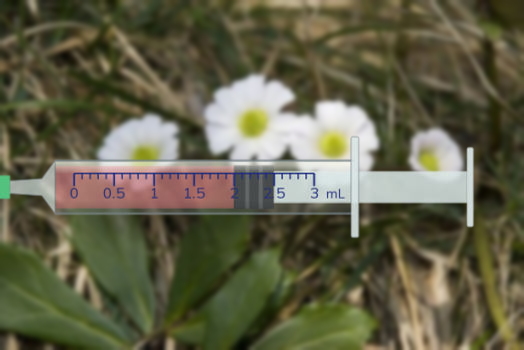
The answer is 2 mL
